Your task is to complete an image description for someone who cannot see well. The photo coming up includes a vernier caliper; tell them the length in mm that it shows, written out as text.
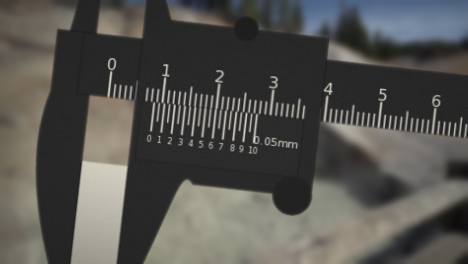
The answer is 8.5 mm
